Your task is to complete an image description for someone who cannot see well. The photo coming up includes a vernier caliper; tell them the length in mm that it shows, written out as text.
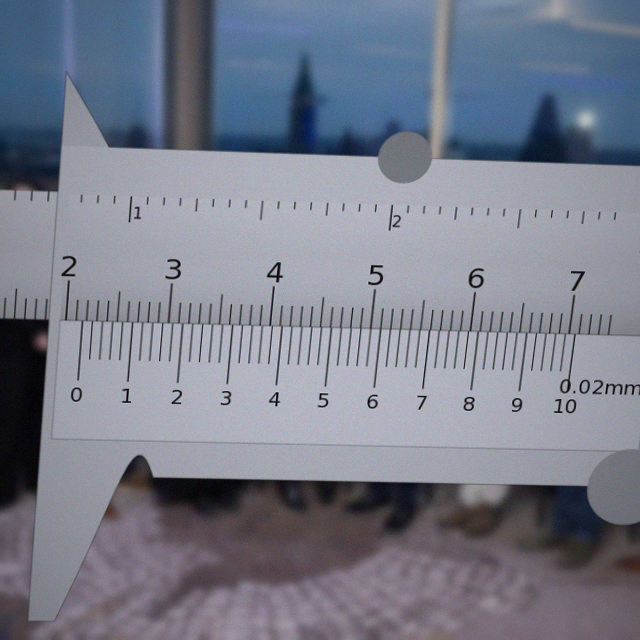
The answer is 21.6 mm
